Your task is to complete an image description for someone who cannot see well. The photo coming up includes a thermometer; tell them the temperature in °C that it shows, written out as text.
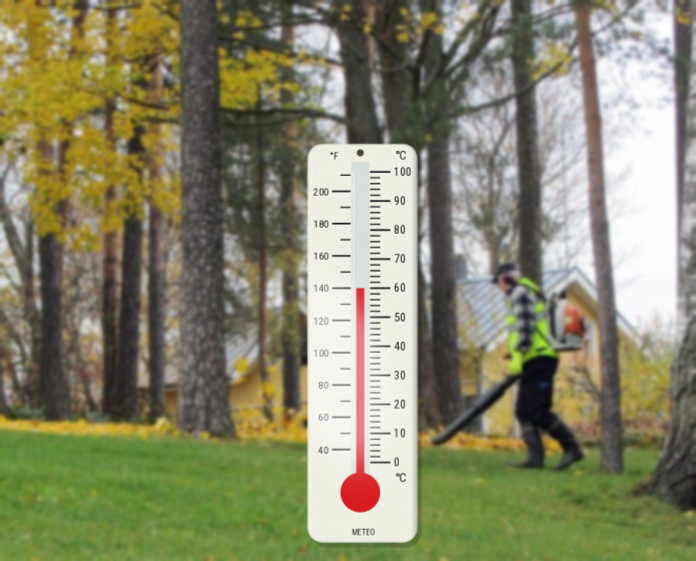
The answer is 60 °C
